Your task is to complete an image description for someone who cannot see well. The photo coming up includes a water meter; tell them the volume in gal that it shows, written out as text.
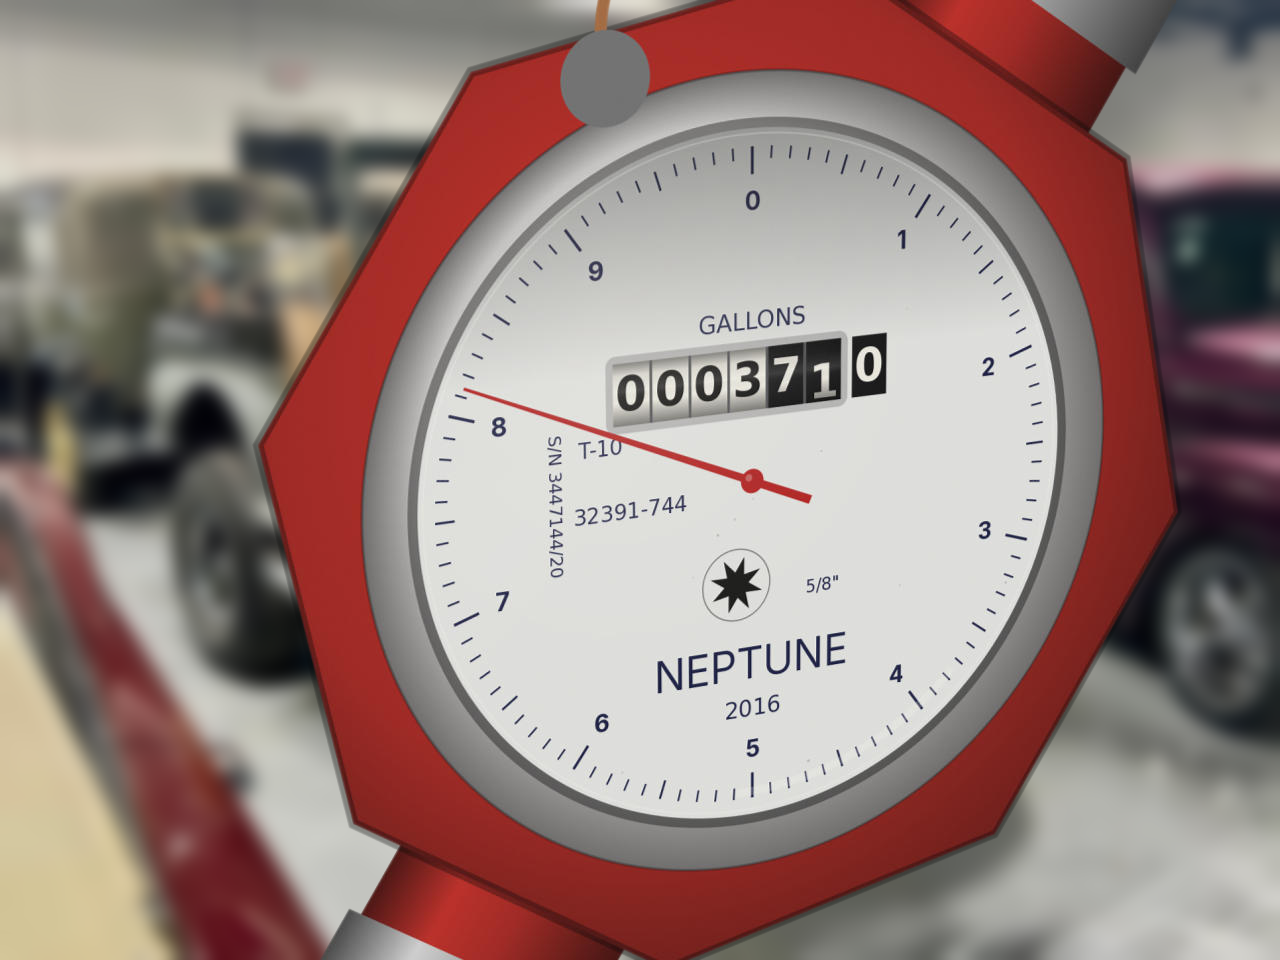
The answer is 3708.1 gal
